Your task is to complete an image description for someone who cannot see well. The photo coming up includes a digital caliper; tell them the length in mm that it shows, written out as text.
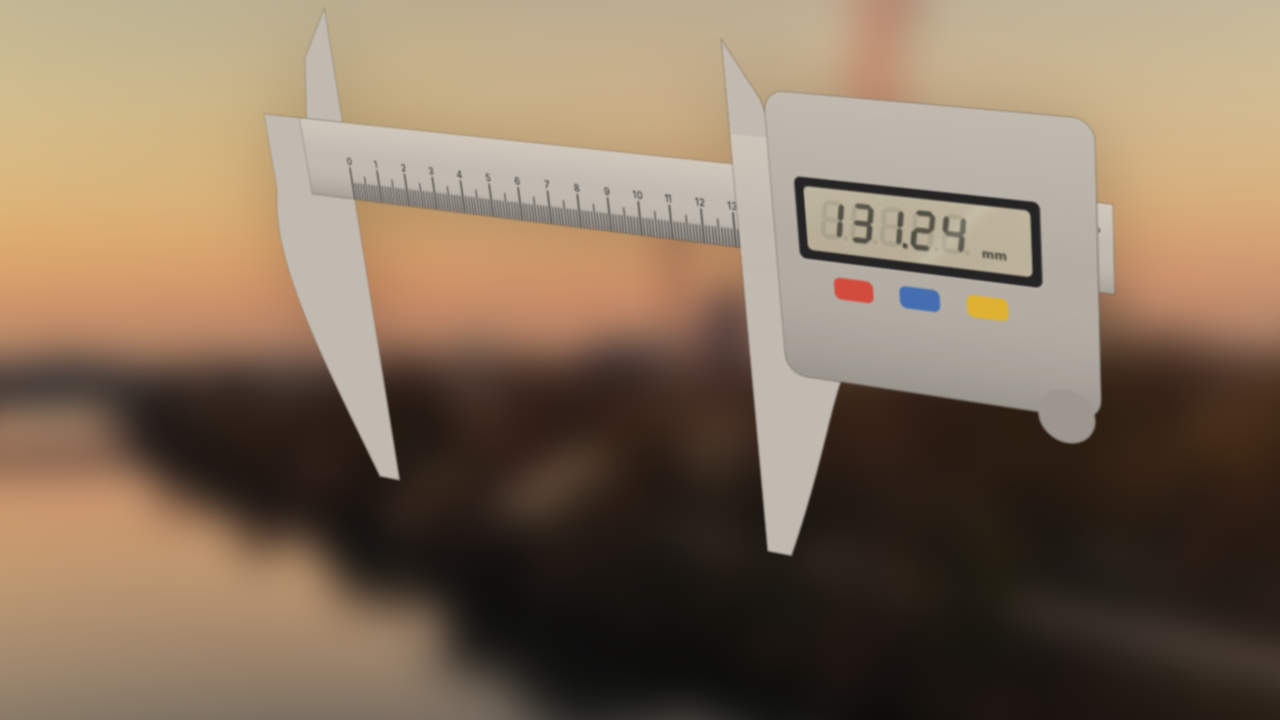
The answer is 131.24 mm
